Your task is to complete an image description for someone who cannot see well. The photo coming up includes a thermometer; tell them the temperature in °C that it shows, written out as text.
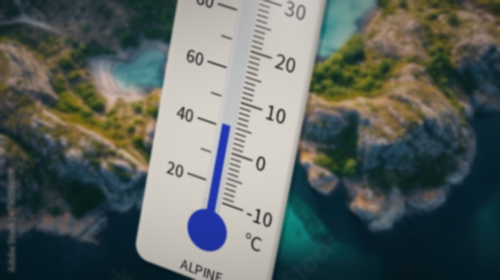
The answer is 5 °C
